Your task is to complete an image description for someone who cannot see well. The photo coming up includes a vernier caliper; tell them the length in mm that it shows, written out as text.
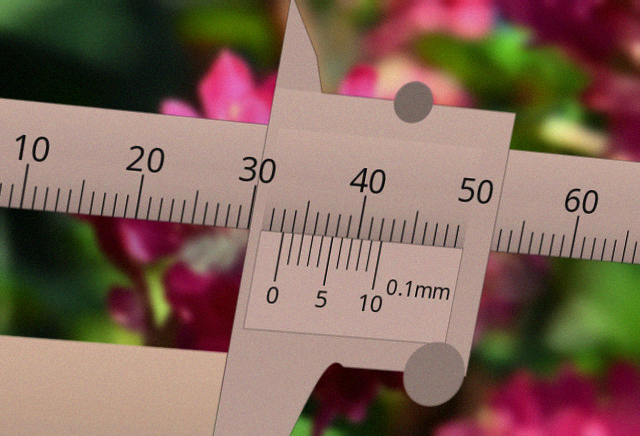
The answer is 33.2 mm
